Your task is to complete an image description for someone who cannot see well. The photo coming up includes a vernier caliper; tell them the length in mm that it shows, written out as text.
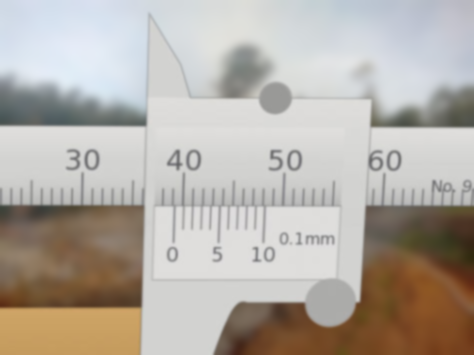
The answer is 39.2 mm
